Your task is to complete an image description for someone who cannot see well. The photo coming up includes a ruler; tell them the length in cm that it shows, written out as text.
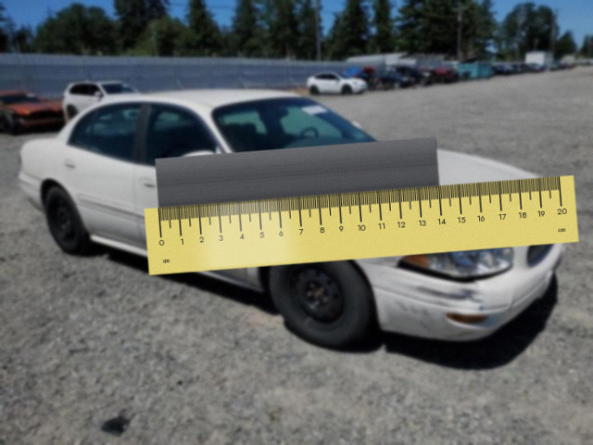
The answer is 14 cm
